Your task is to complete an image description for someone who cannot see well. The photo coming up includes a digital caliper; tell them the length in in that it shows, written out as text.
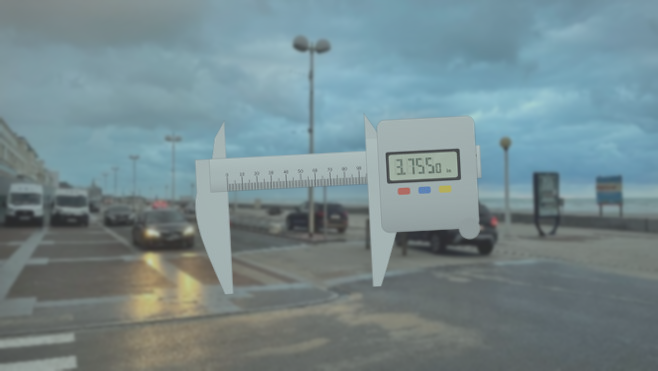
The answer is 3.7550 in
